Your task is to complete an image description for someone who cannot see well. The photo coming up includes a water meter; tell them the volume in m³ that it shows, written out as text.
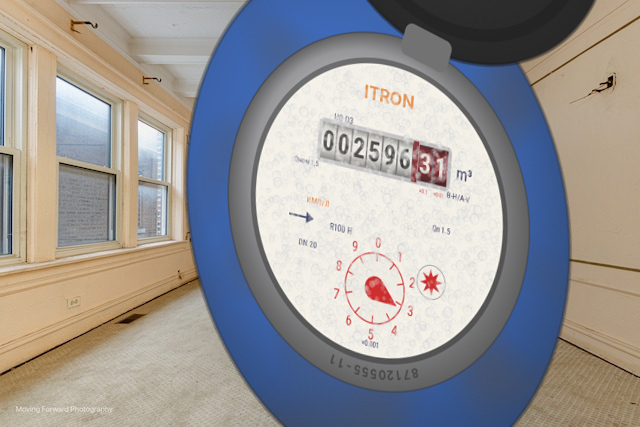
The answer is 2596.313 m³
